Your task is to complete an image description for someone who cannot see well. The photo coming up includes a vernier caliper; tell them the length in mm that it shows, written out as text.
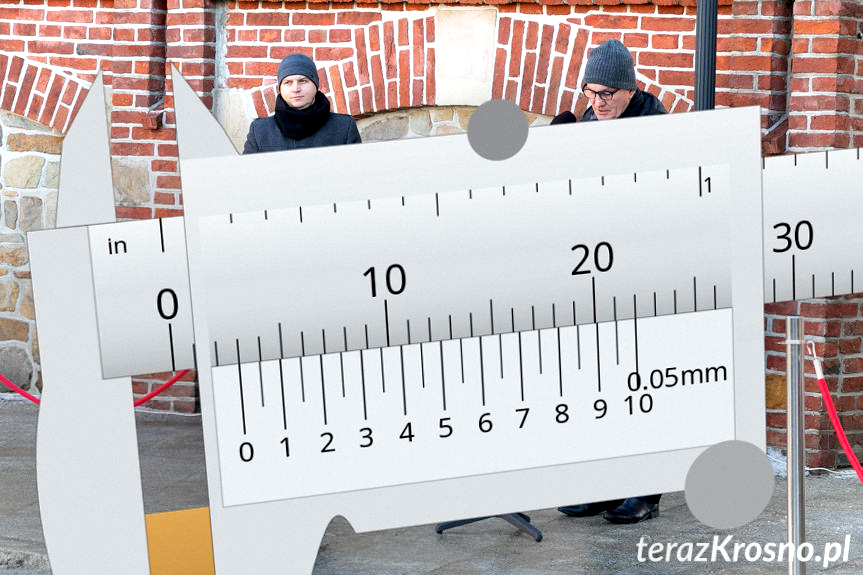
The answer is 3.0 mm
